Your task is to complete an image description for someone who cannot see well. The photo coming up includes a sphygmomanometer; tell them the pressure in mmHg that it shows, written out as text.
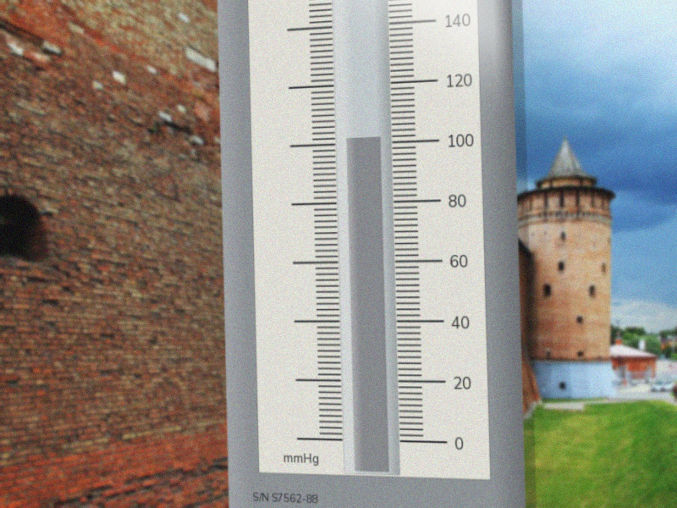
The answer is 102 mmHg
